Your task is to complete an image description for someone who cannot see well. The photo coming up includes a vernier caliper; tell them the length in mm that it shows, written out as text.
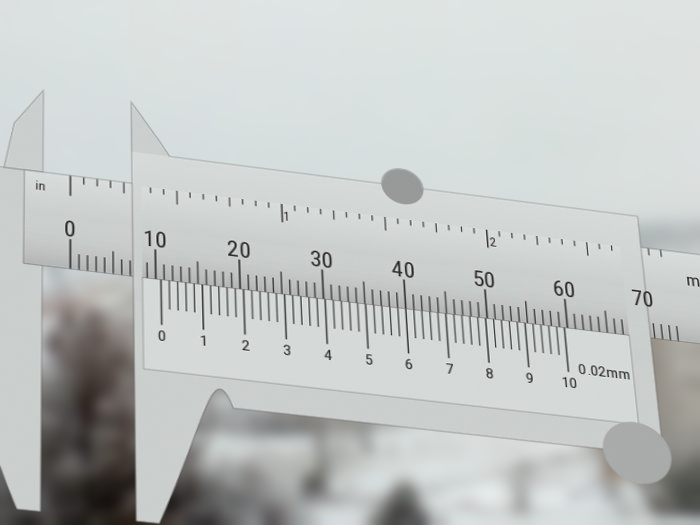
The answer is 10.6 mm
